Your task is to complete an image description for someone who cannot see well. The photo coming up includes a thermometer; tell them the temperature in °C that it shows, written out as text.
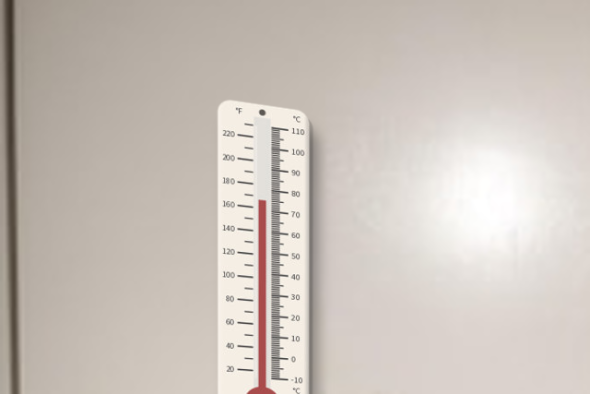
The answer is 75 °C
